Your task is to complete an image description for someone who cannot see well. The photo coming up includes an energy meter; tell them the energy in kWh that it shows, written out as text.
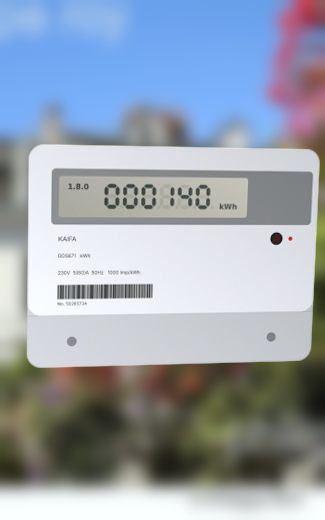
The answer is 140 kWh
